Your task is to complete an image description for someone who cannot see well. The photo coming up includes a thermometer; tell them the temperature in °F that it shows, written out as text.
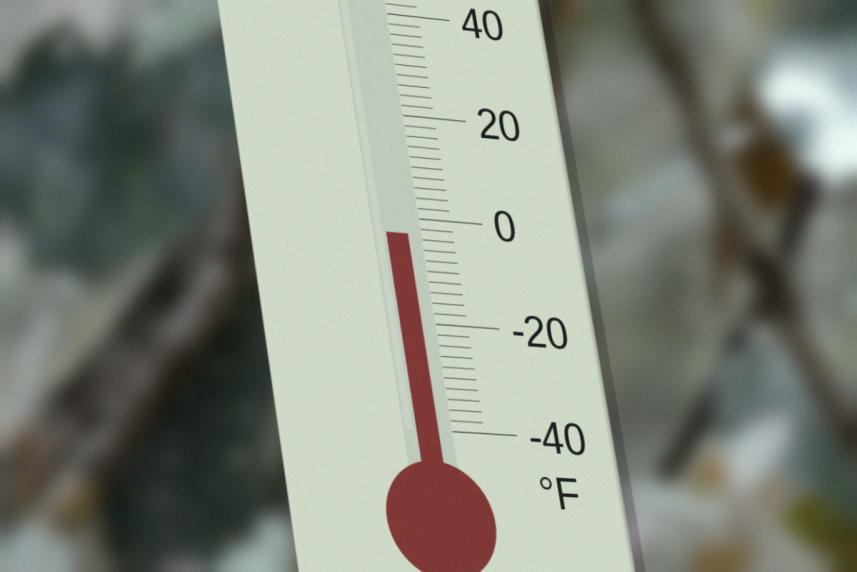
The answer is -3 °F
